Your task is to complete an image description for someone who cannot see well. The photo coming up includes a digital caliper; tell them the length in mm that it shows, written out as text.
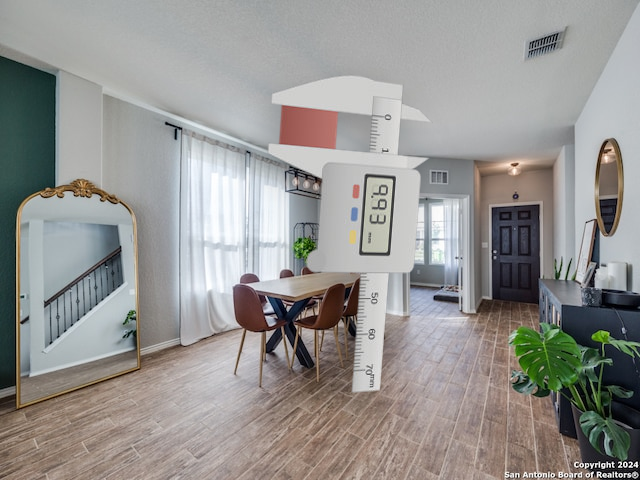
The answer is 9.93 mm
